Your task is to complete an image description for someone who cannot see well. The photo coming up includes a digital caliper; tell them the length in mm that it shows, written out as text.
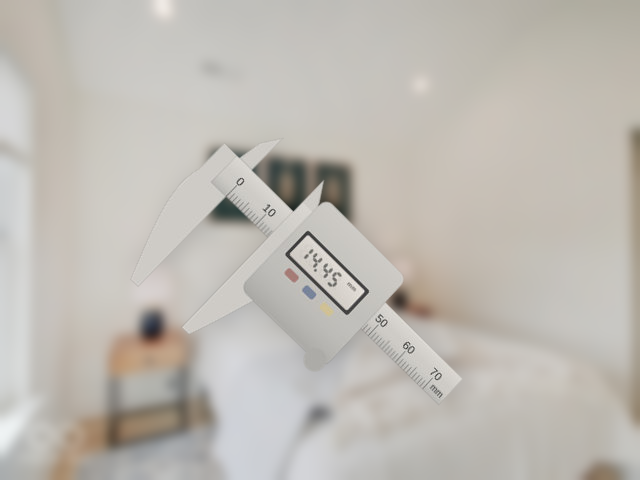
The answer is 14.45 mm
